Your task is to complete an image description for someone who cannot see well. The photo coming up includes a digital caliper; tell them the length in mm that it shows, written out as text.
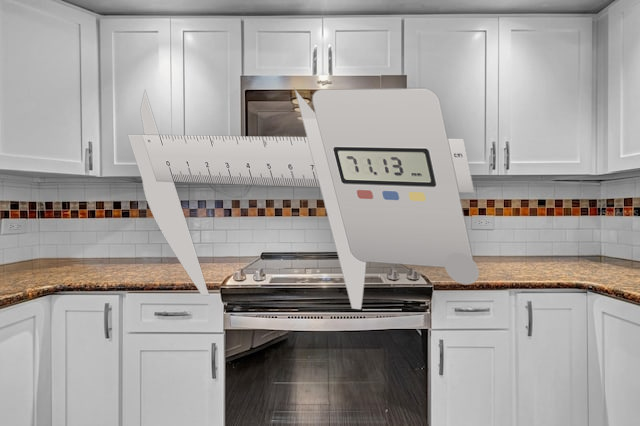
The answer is 71.13 mm
